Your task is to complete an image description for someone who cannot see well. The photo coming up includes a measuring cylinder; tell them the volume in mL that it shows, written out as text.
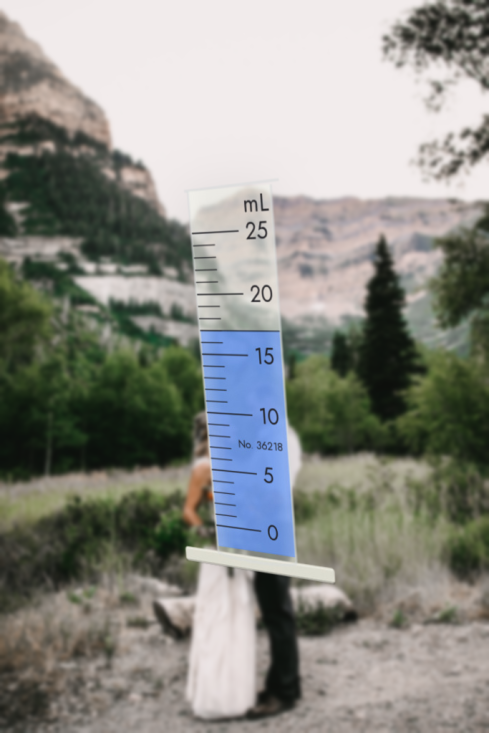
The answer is 17 mL
